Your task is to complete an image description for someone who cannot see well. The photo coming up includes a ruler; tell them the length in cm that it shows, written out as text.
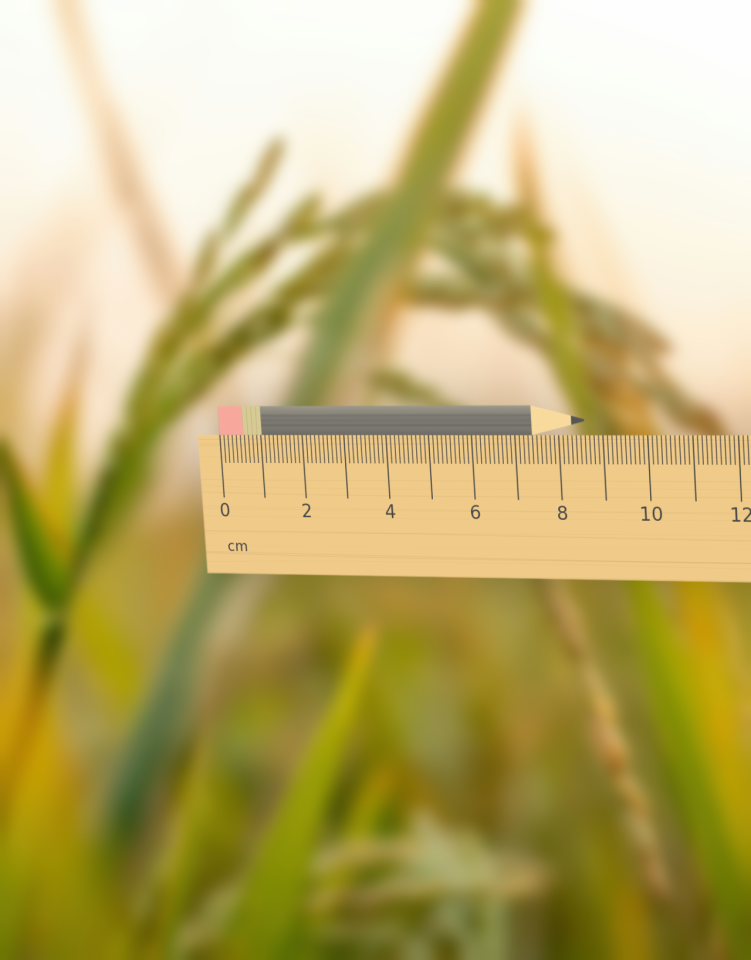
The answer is 8.6 cm
